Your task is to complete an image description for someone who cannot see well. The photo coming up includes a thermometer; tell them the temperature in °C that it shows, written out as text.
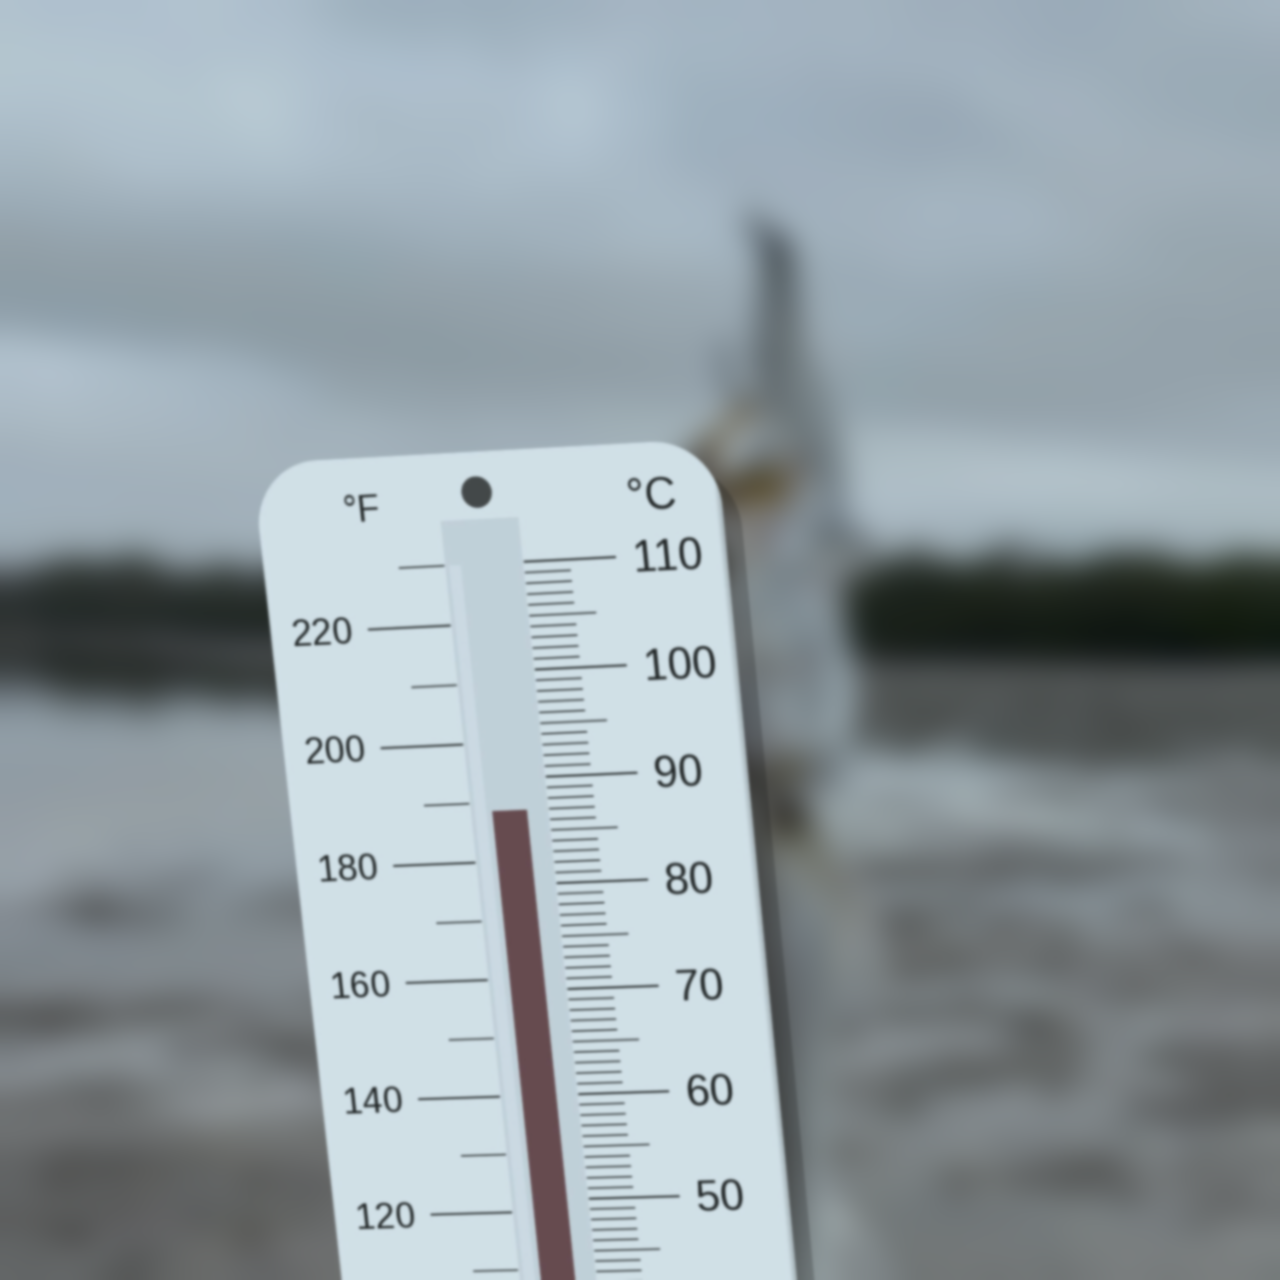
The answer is 87 °C
